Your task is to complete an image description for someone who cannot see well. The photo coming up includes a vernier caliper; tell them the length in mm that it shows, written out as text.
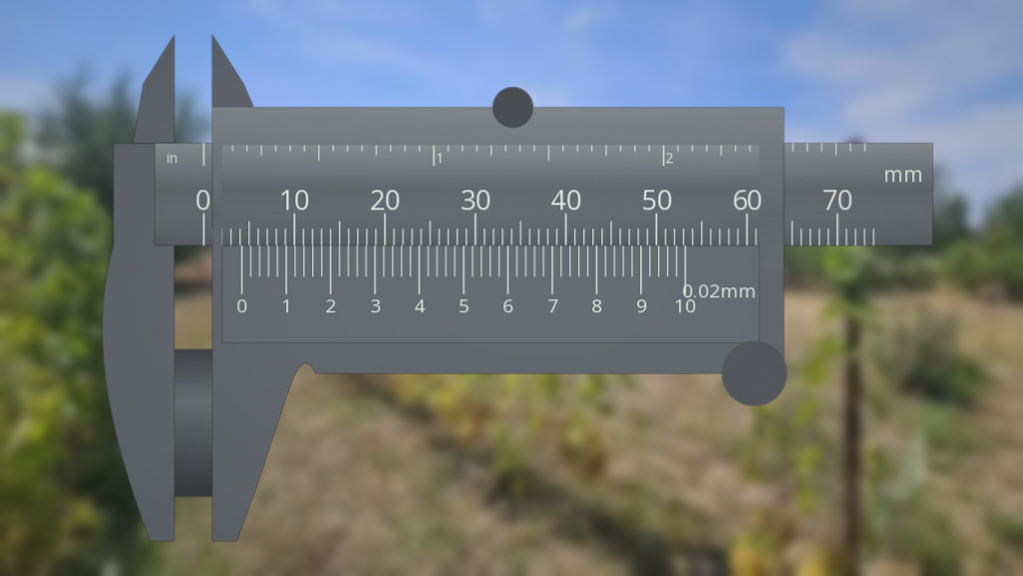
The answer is 4.2 mm
